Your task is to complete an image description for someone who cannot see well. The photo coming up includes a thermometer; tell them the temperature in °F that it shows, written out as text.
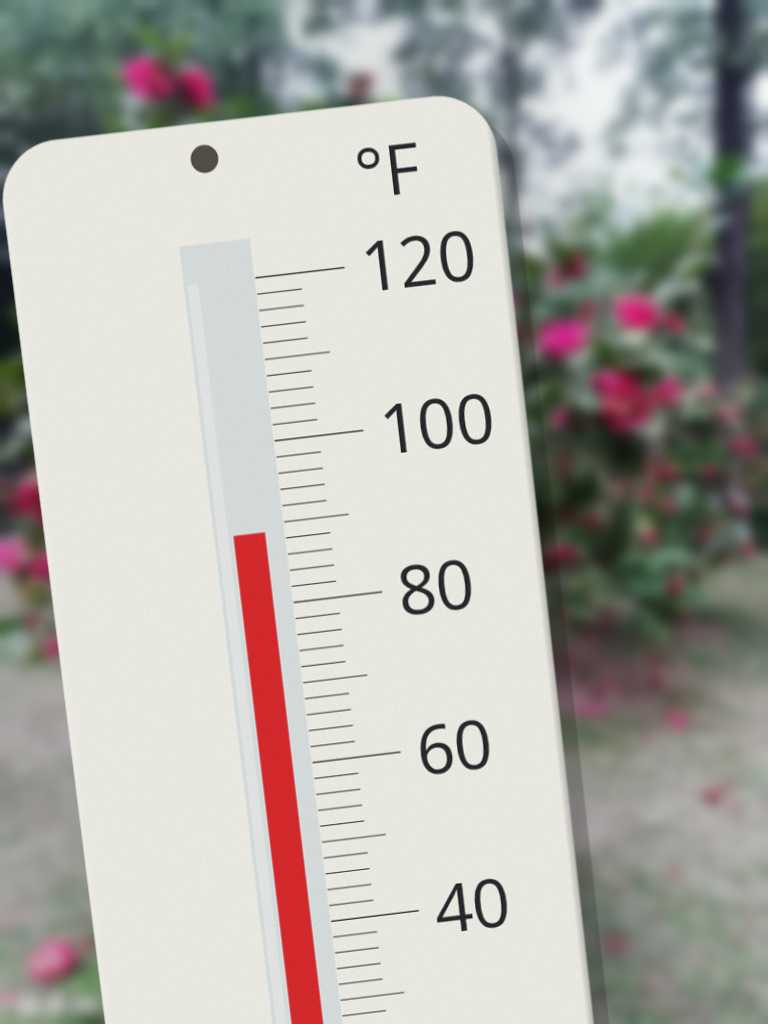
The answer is 89 °F
